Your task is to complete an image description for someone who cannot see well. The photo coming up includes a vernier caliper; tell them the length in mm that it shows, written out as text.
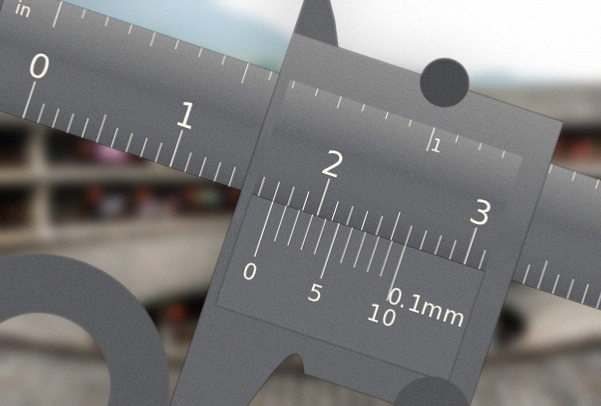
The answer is 17.0 mm
